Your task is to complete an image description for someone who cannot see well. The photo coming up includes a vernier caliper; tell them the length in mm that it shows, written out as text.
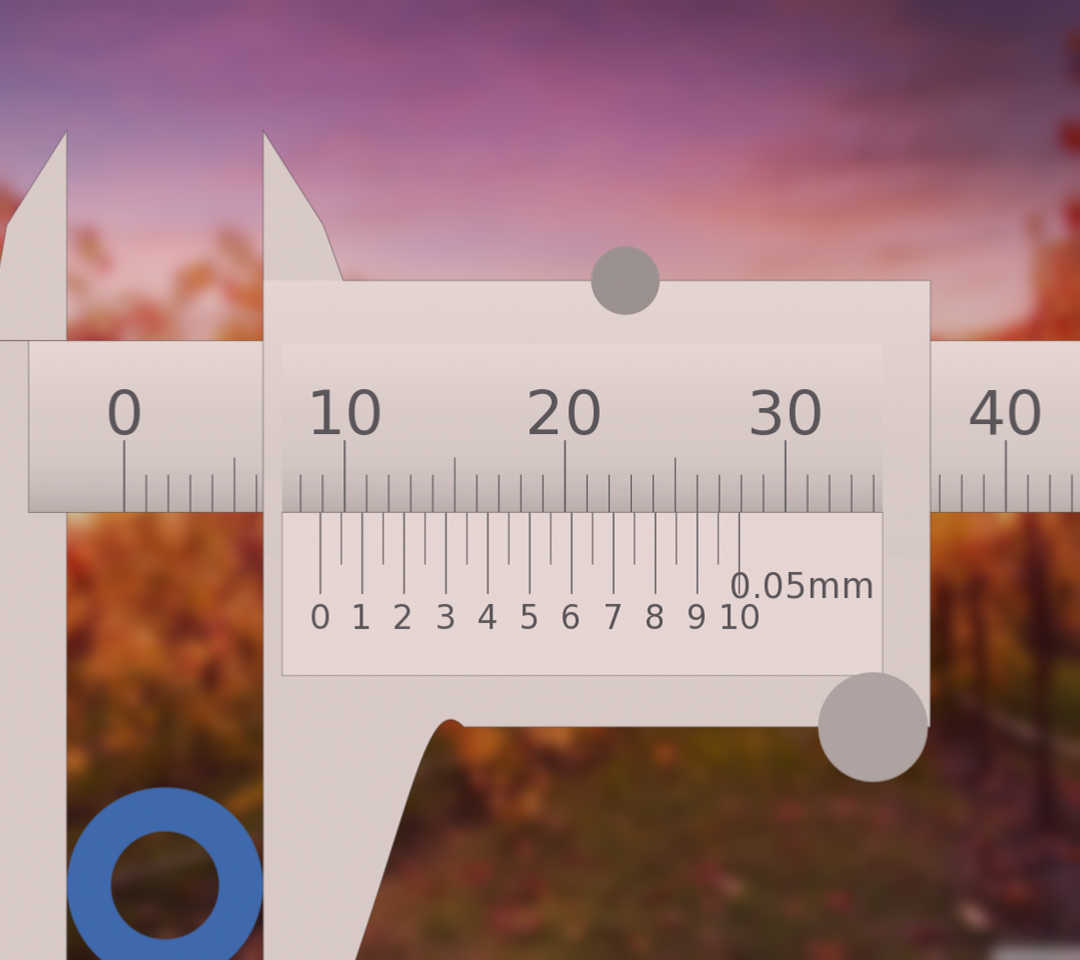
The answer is 8.9 mm
